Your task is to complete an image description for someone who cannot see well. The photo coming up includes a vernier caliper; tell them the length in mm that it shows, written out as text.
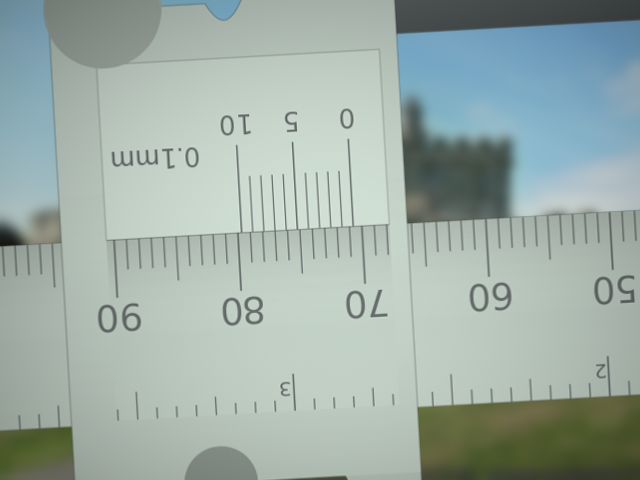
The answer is 70.7 mm
